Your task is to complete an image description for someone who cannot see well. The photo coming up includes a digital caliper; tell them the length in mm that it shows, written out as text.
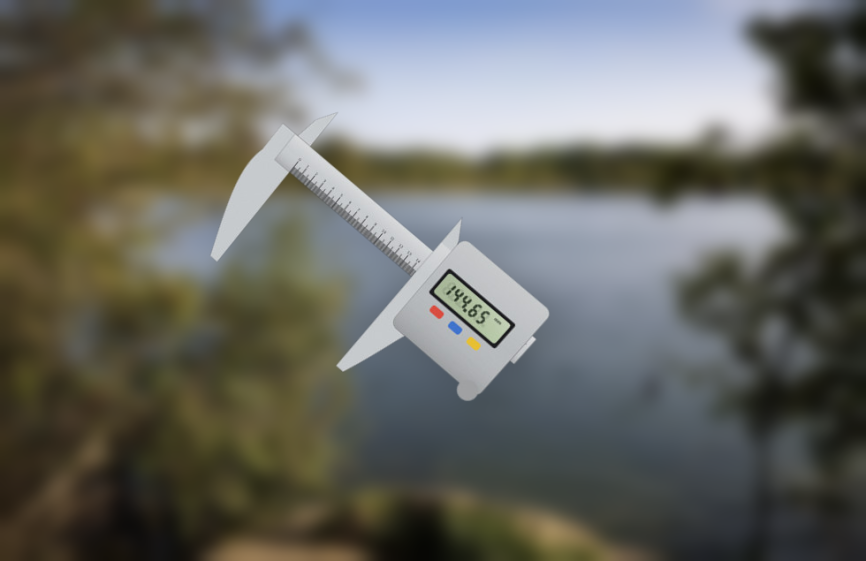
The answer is 144.65 mm
